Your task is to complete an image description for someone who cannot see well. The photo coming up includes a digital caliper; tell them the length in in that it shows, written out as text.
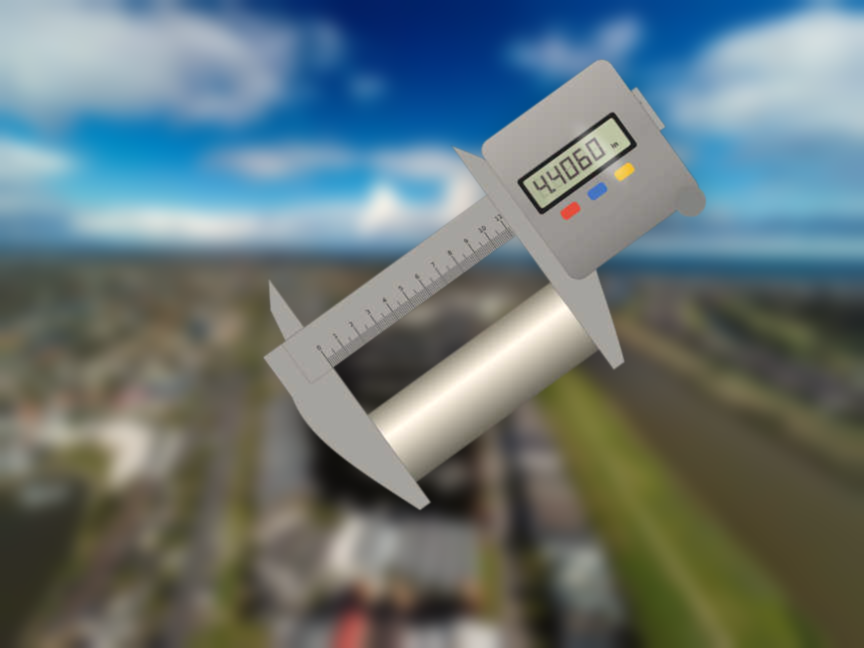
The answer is 4.4060 in
